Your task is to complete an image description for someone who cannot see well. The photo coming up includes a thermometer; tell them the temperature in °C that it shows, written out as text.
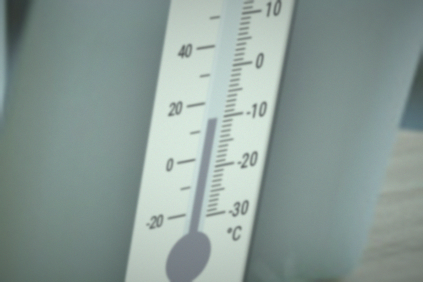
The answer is -10 °C
